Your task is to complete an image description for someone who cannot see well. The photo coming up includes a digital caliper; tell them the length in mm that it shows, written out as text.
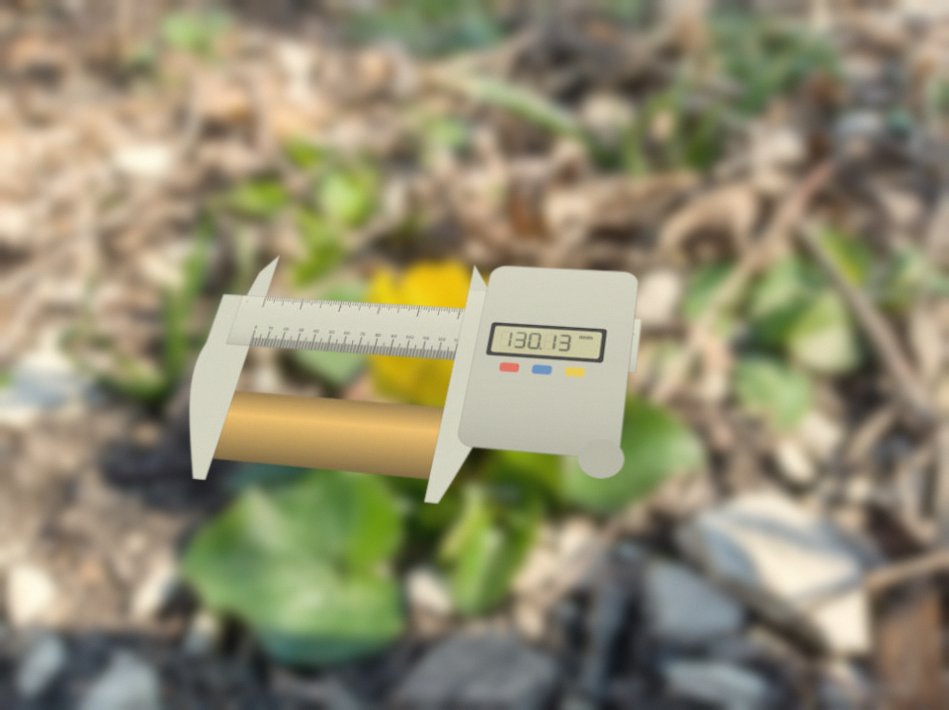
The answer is 130.13 mm
